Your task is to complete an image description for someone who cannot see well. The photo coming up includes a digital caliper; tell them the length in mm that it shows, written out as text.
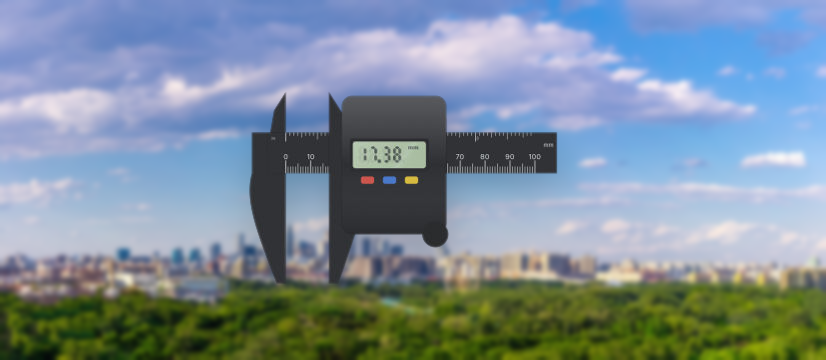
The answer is 17.38 mm
